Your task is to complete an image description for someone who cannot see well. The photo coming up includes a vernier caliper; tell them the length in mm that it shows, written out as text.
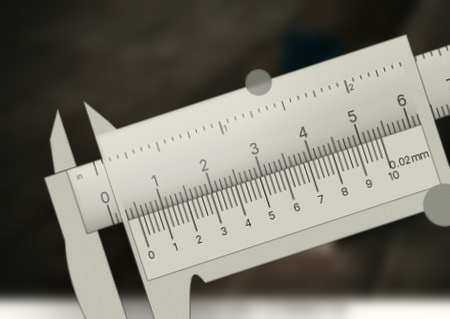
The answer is 5.0 mm
